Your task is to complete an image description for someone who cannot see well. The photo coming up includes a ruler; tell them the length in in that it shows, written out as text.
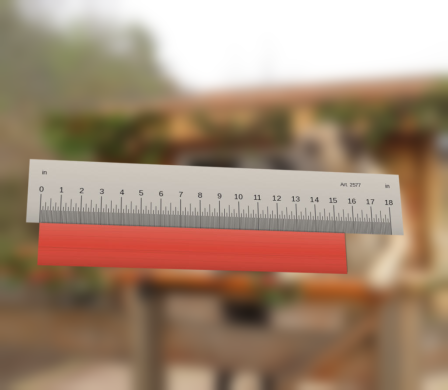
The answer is 15.5 in
